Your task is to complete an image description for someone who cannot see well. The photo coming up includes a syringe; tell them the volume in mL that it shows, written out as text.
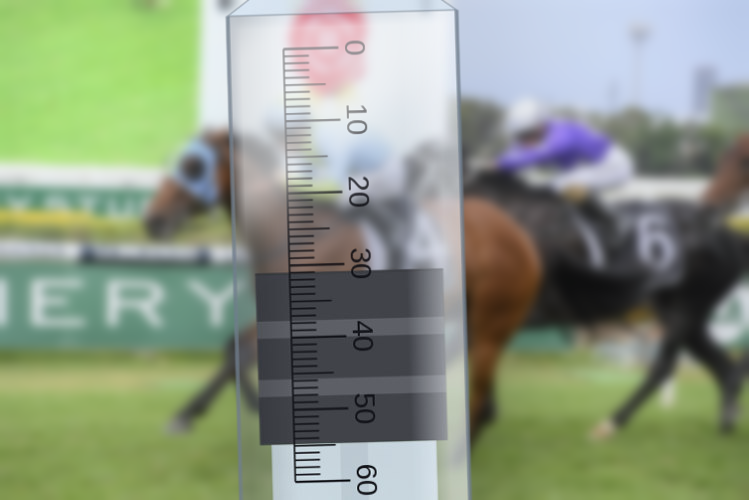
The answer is 31 mL
